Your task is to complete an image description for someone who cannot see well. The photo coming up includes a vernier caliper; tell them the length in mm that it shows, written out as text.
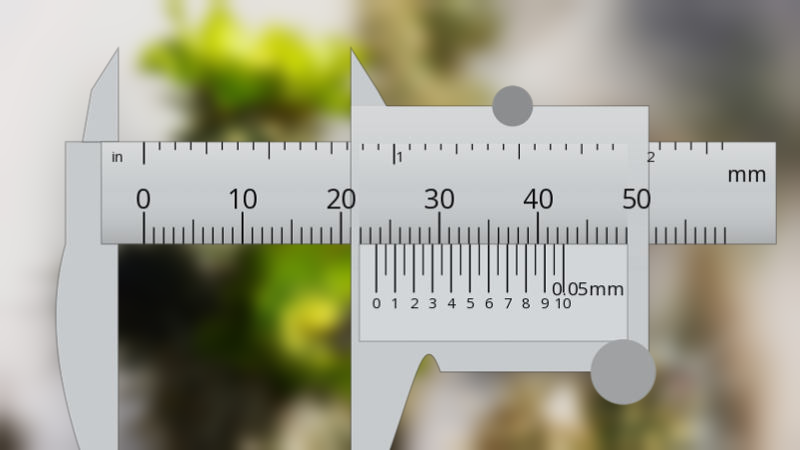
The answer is 23.6 mm
